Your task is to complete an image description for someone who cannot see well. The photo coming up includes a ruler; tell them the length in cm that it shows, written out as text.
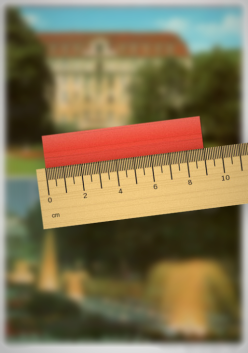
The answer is 9 cm
